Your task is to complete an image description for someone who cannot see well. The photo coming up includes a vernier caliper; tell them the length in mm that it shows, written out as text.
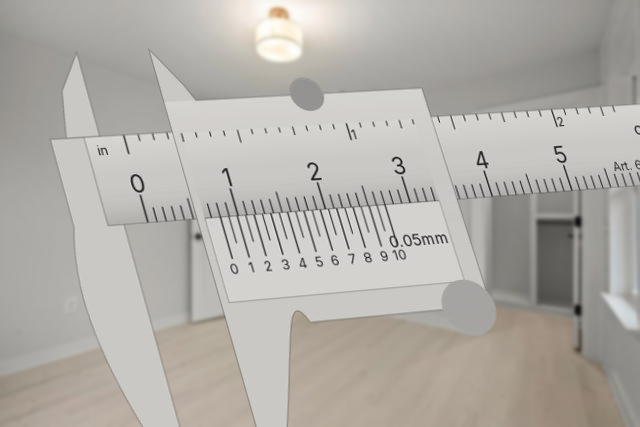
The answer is 8.0 mm
